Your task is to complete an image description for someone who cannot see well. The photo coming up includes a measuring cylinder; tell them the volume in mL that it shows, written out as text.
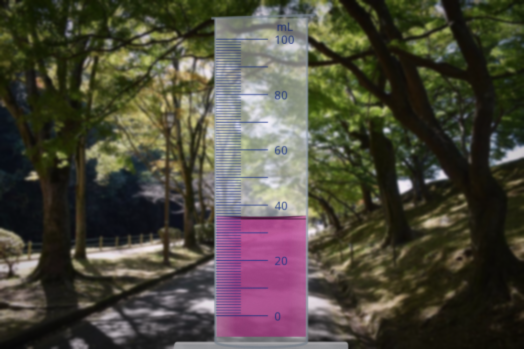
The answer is 35 mL
